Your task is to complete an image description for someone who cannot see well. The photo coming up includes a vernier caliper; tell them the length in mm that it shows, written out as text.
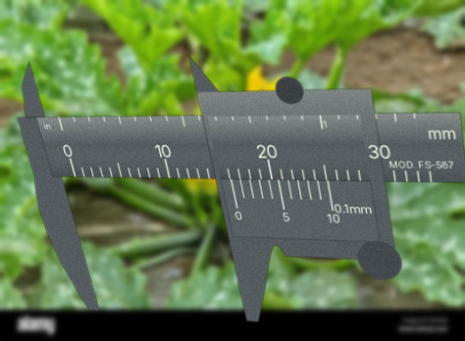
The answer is 16.1 mm
